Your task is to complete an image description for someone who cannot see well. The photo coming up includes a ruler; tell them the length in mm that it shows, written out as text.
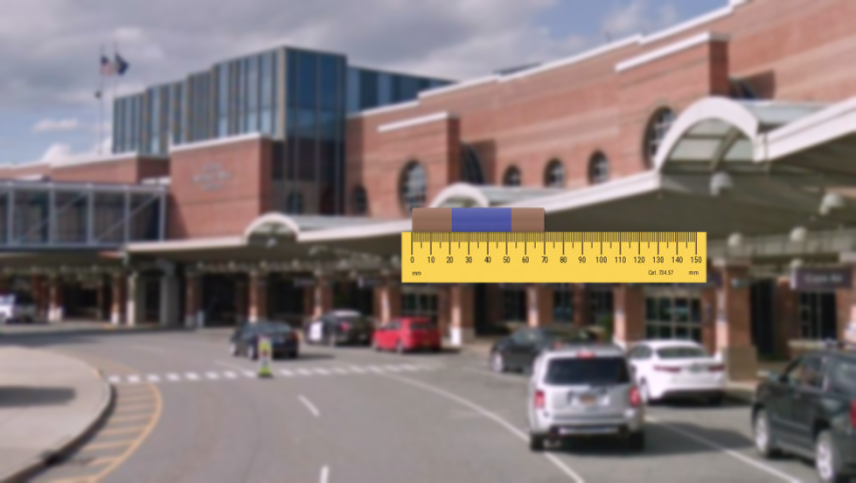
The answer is 70 mm
